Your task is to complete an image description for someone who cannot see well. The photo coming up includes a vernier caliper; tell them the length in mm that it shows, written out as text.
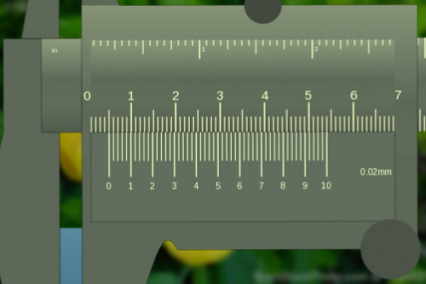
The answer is 5.0 mm
